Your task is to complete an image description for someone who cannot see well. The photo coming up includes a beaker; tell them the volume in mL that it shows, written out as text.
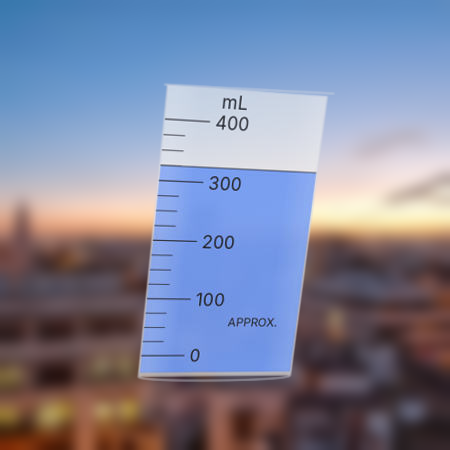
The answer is 325 mL
